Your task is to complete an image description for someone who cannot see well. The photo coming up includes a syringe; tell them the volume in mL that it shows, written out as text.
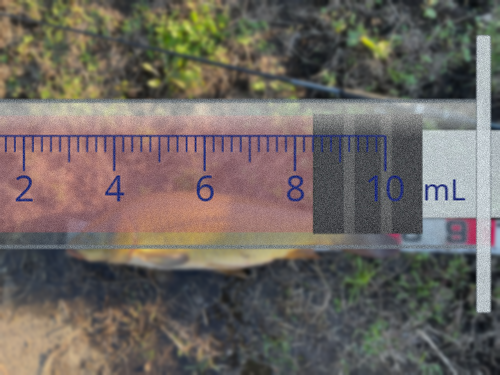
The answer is 8.4 mL
